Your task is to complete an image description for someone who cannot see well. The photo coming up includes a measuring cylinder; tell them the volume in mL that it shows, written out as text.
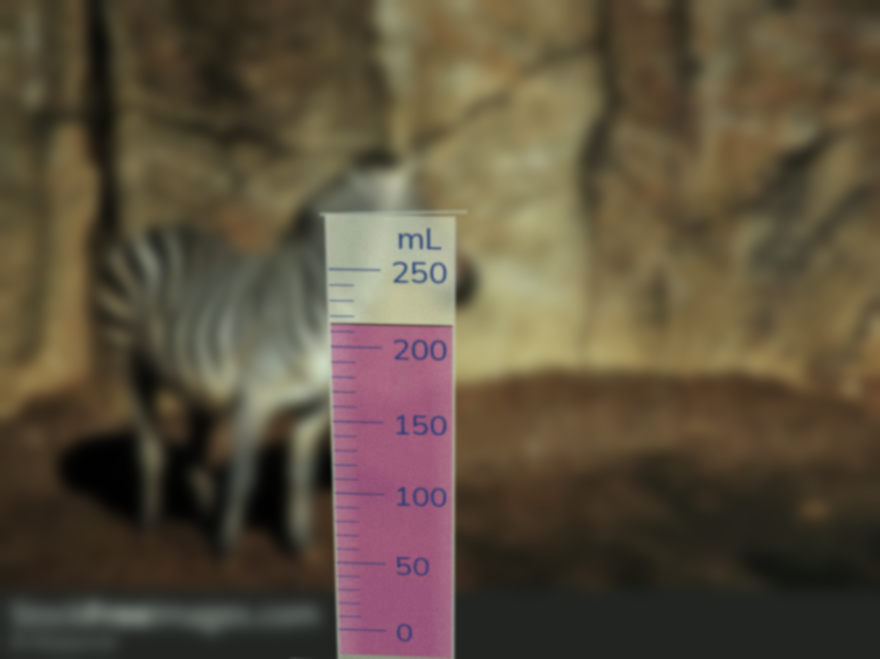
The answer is 215 mL
